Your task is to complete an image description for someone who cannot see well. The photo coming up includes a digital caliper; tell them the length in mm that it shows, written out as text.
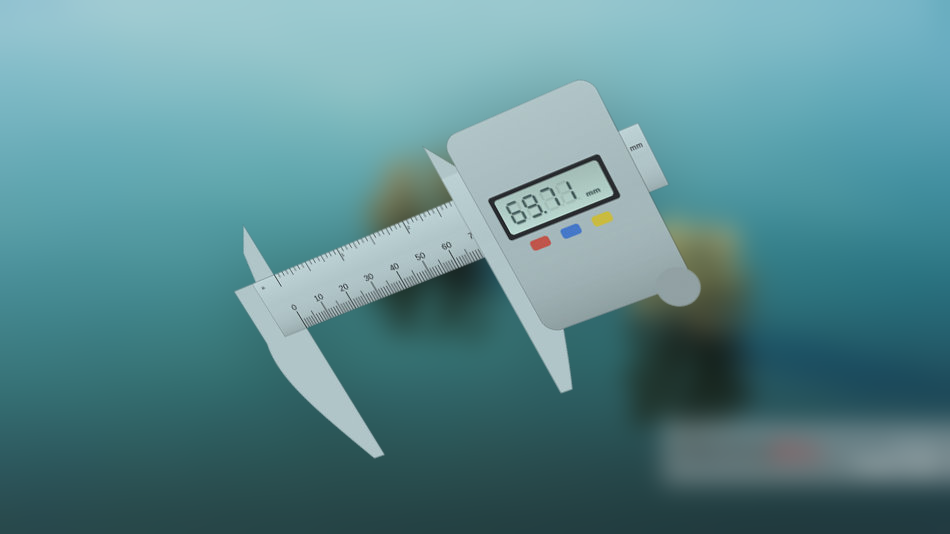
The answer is 69.71 mm
